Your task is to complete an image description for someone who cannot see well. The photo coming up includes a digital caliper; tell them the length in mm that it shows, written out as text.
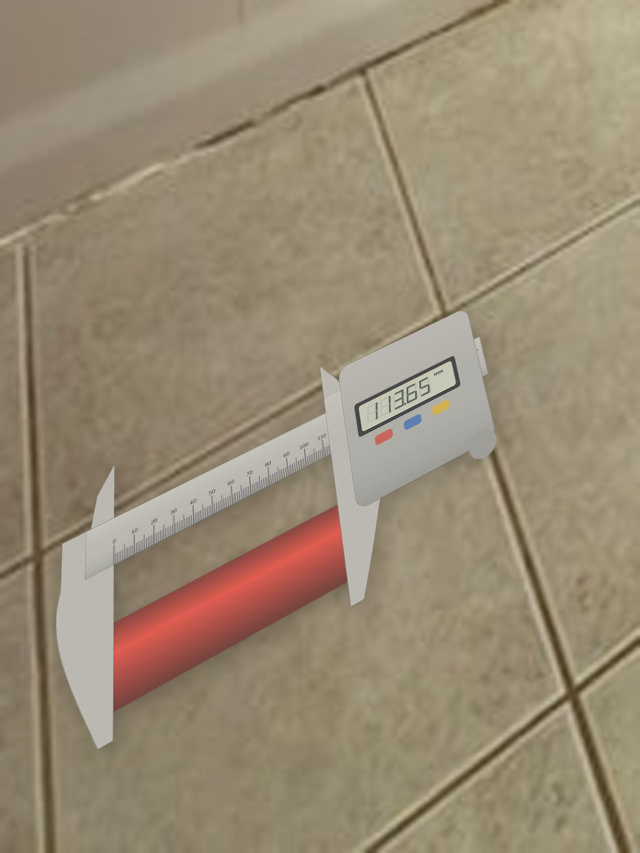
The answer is 113.65 mm
